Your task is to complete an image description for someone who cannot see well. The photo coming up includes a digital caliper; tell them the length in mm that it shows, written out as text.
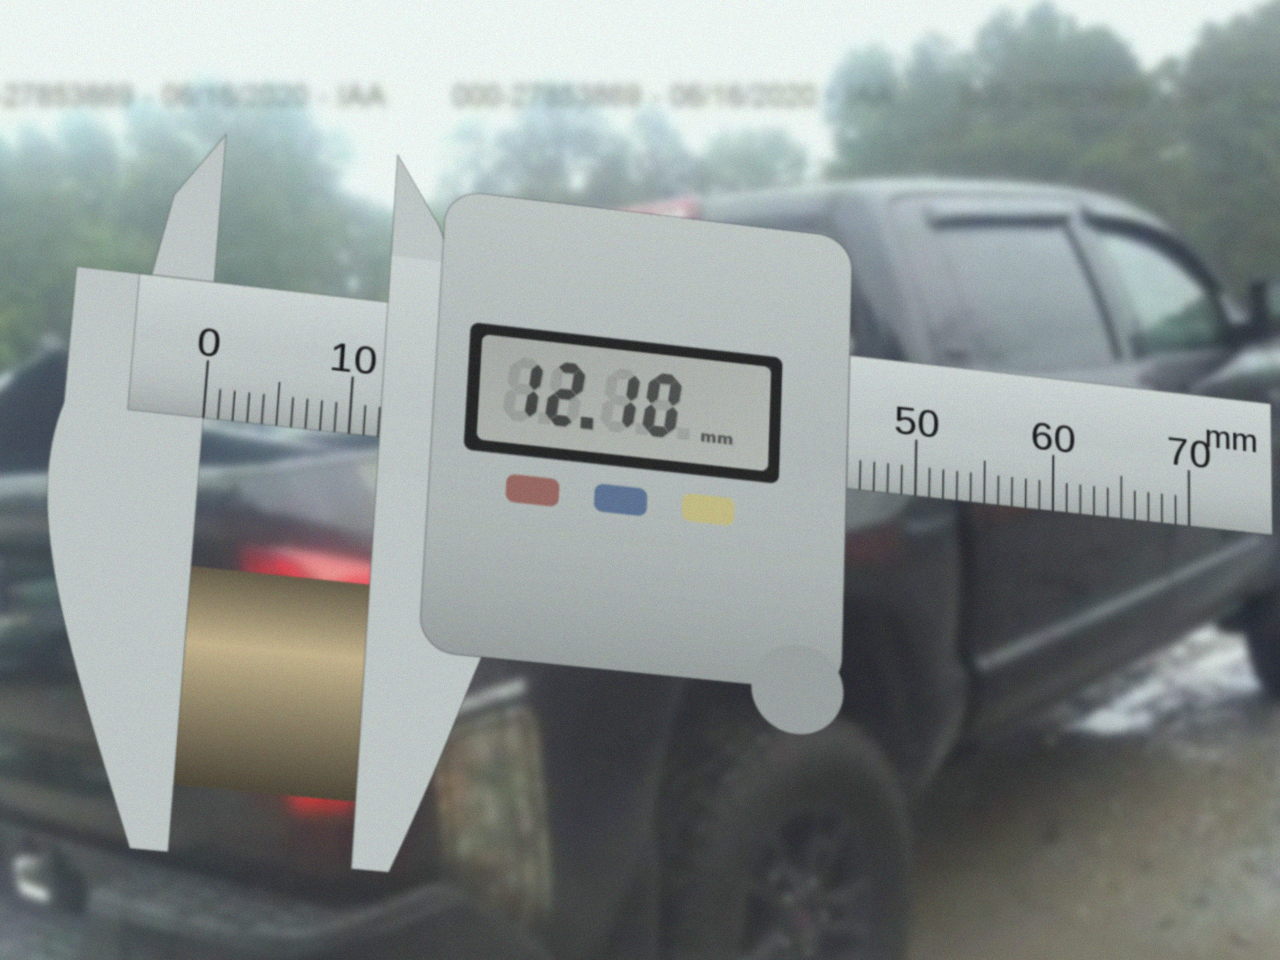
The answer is 12.10 mm
